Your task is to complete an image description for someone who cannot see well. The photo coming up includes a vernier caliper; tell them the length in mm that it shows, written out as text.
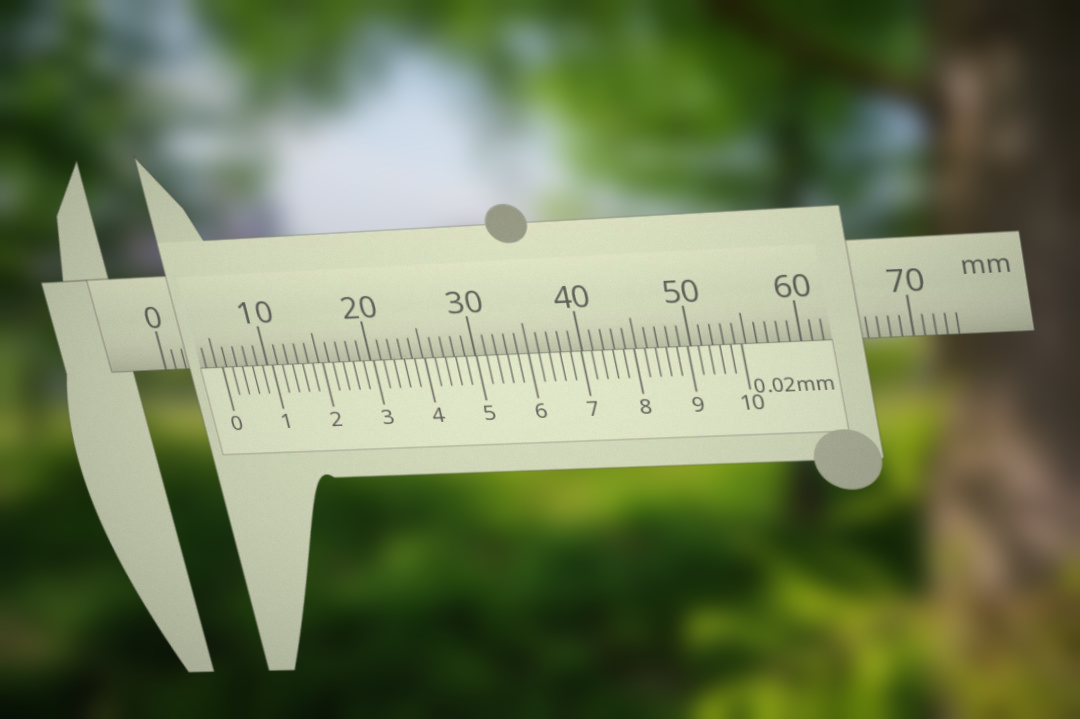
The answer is 5.6 mm
